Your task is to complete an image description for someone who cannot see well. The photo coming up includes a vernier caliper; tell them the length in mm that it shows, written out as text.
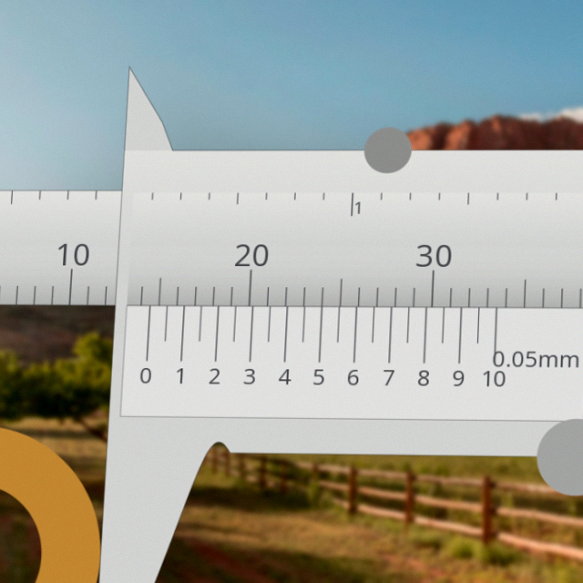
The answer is 14.5 mm
